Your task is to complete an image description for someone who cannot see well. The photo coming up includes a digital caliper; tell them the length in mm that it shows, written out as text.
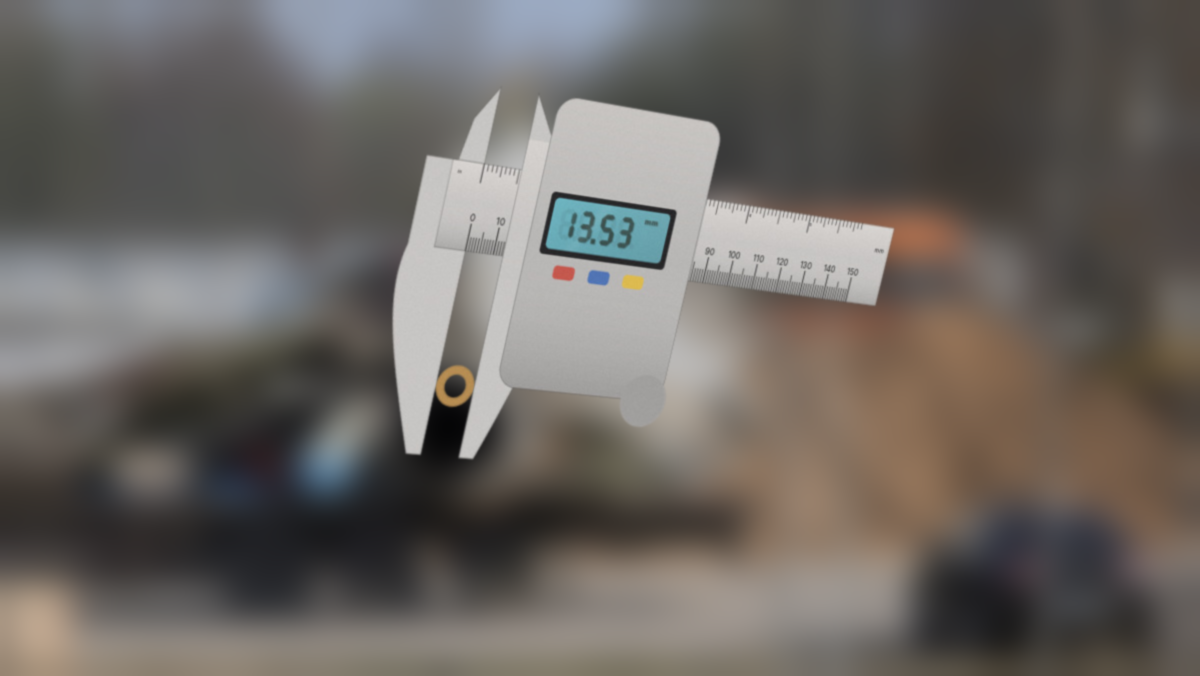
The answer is 13.53 mm
